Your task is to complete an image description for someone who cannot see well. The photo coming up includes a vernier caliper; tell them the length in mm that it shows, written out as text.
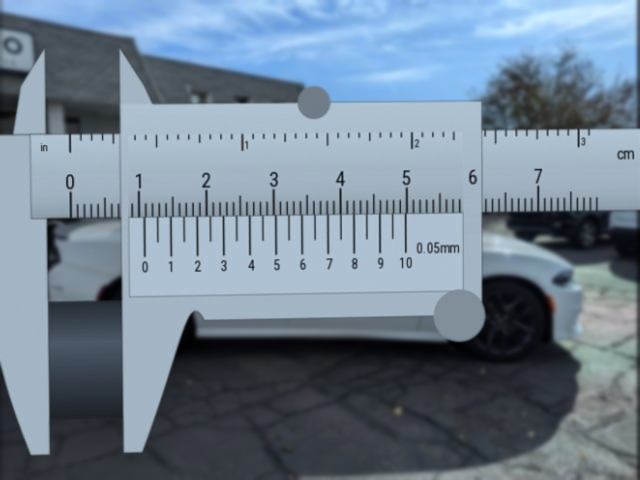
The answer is 10.8 mm
